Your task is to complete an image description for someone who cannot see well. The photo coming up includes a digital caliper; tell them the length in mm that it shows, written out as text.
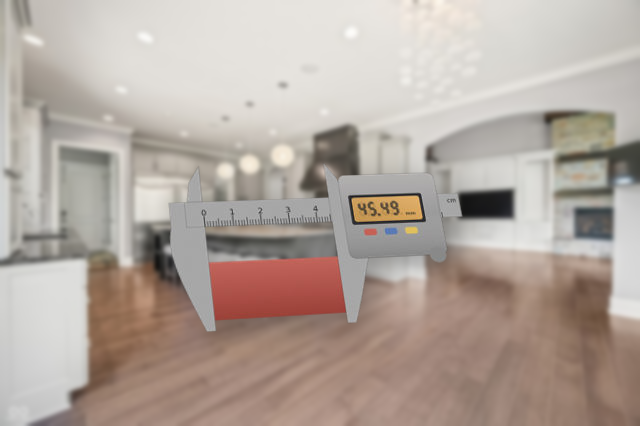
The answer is 45.49 mm
